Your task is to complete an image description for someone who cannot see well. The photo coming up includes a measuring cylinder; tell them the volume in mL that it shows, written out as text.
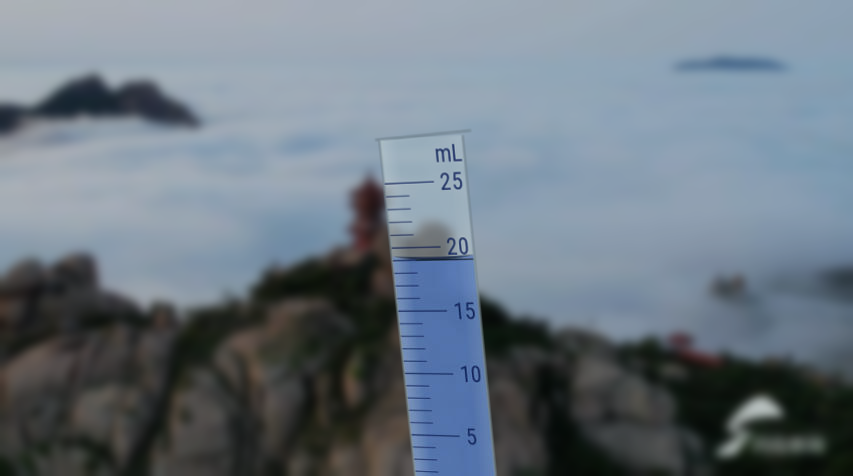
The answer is 19 mL
